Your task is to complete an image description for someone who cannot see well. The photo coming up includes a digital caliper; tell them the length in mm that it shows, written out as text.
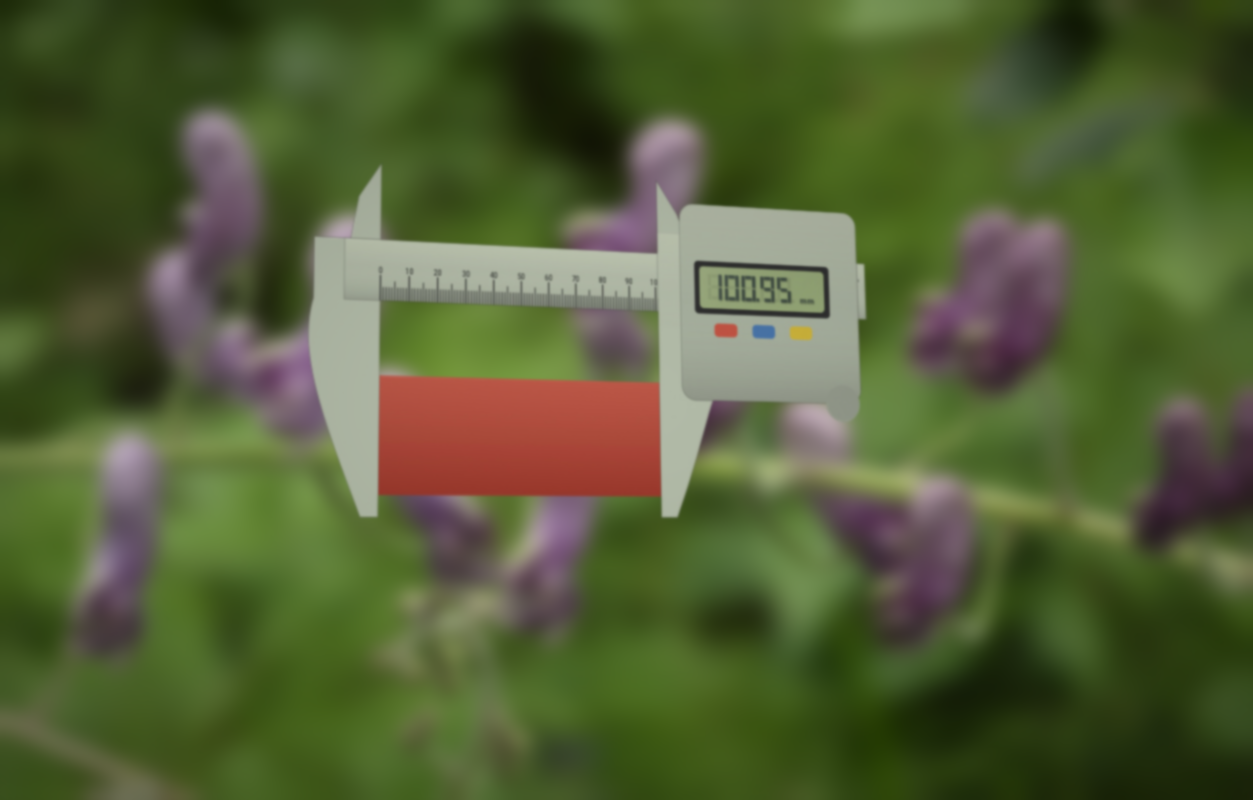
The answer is 100.95 mm
